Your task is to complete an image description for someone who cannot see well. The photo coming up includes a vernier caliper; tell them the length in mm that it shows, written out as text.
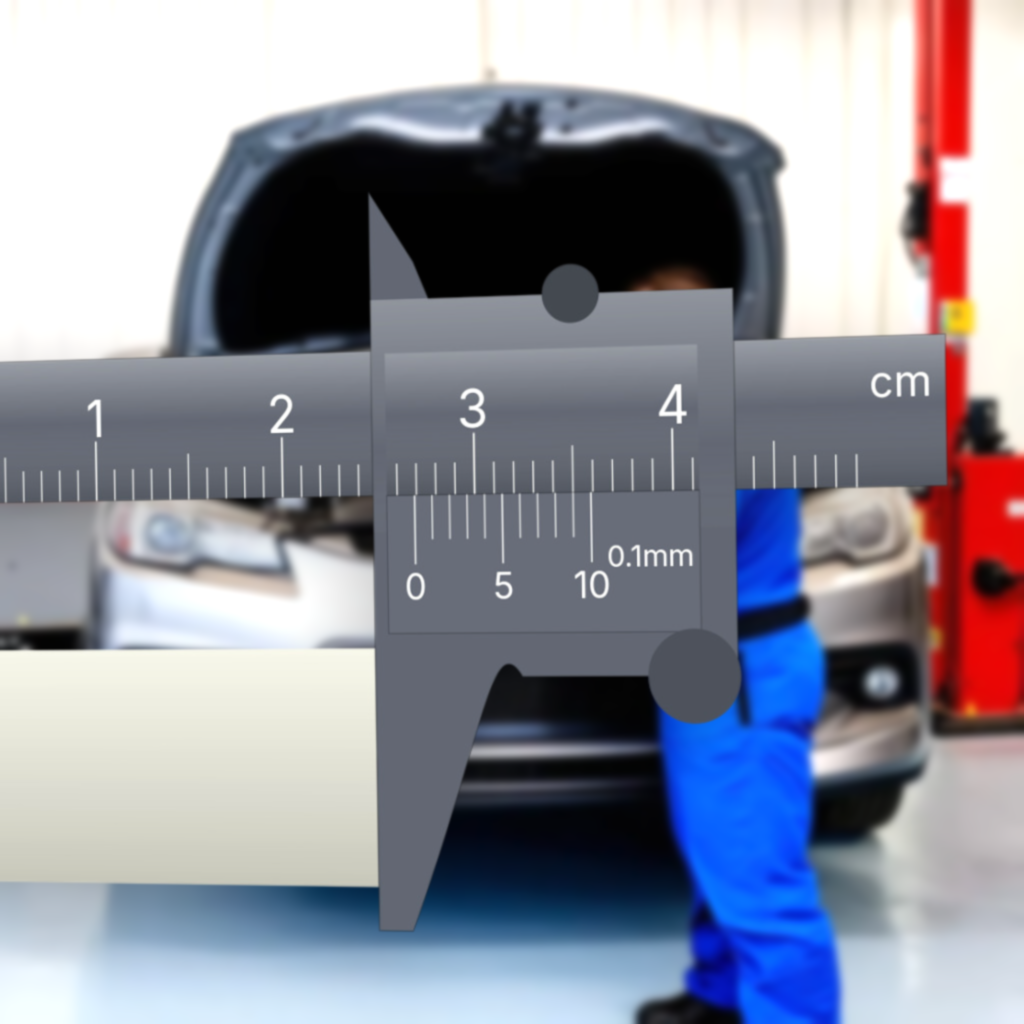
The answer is 26.9 mm
